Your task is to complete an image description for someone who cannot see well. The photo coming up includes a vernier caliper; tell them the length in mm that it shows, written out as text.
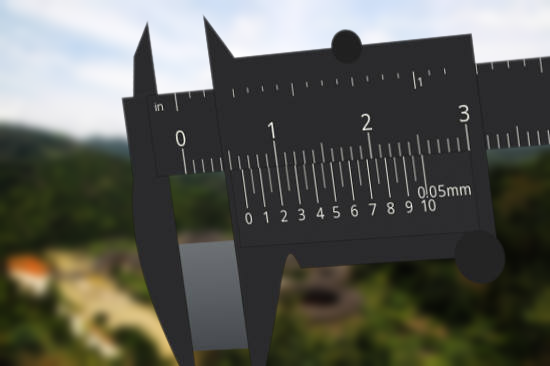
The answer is 6.2 mm
